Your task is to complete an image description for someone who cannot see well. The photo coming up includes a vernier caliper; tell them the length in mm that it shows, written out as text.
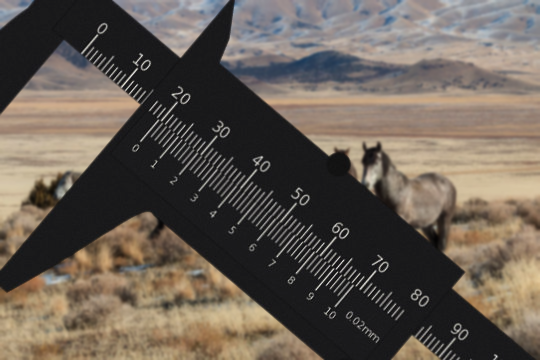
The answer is 19.5 mm
